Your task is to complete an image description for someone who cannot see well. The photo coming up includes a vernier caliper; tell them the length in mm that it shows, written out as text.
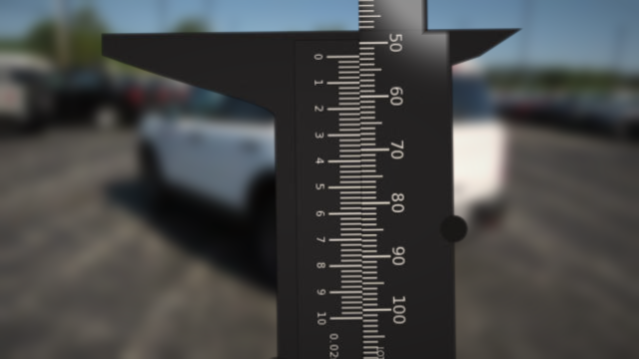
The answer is 52.5 mm
